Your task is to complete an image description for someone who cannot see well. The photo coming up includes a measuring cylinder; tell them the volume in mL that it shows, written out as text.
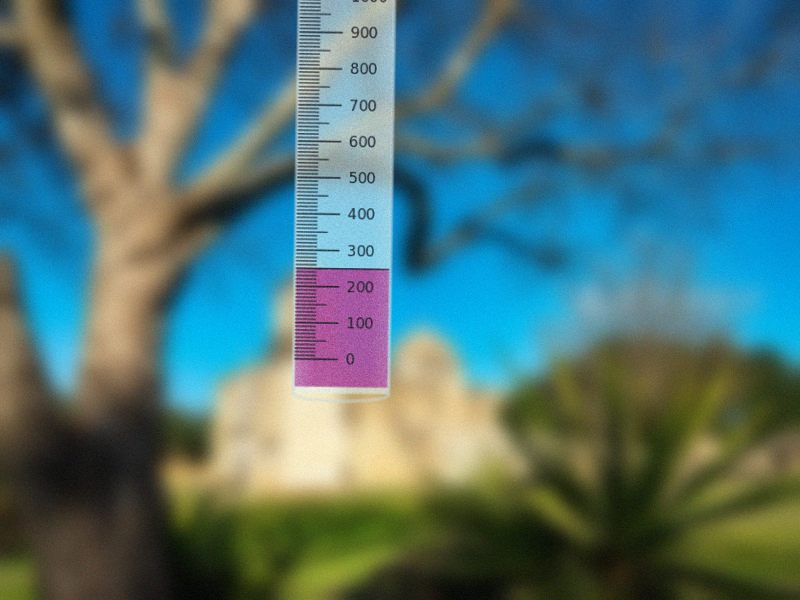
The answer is 250 mL
